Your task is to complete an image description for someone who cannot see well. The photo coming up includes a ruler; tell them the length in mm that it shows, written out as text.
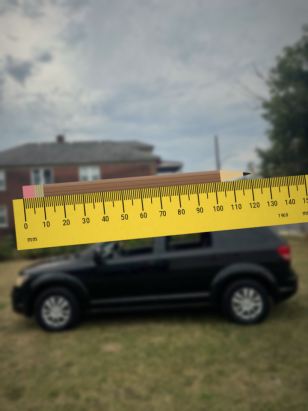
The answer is 120 mm
